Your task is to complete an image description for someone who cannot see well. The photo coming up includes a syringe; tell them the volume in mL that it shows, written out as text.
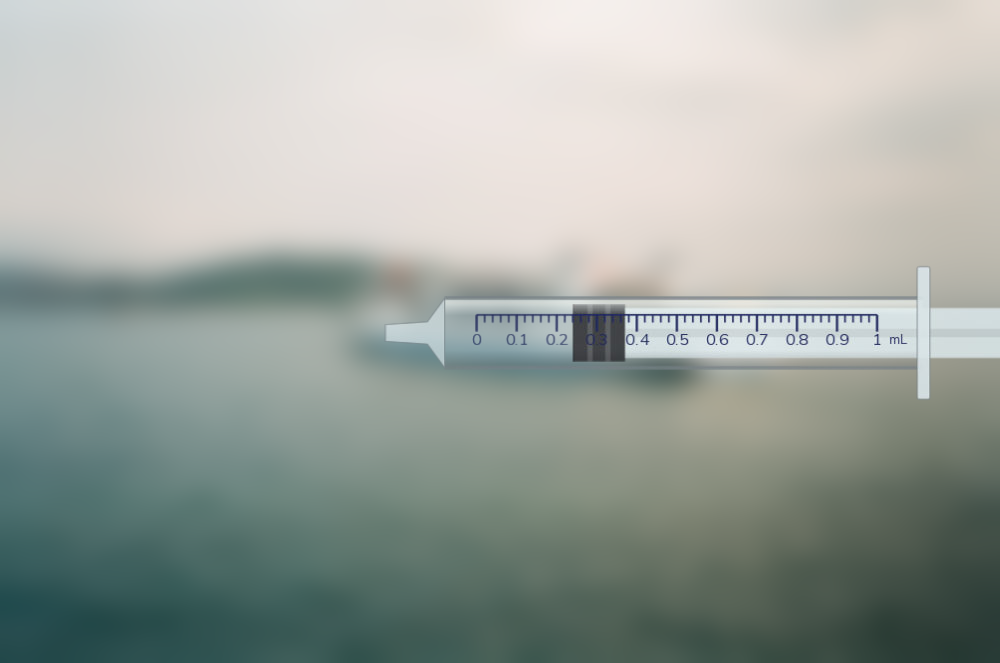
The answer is 0.24 mL
